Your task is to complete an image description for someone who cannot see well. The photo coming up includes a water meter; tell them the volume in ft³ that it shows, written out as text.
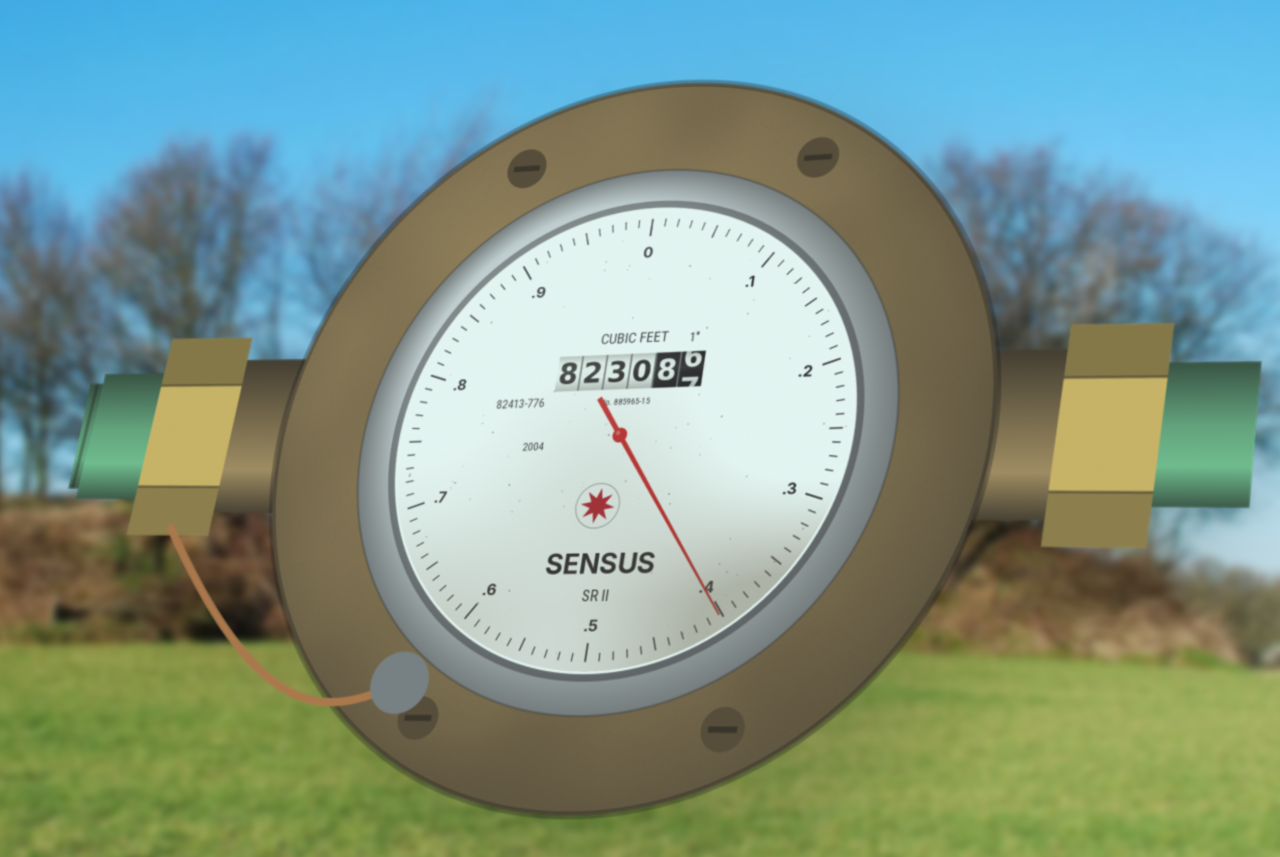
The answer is 823086.40 ft³
